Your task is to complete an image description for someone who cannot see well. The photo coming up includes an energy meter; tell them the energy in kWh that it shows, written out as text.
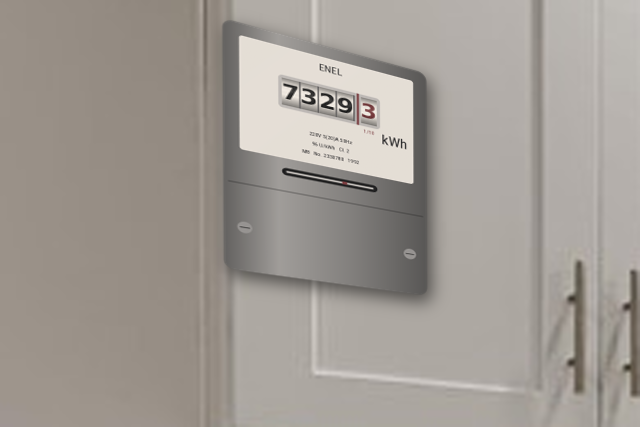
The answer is 7329.3 kWh
